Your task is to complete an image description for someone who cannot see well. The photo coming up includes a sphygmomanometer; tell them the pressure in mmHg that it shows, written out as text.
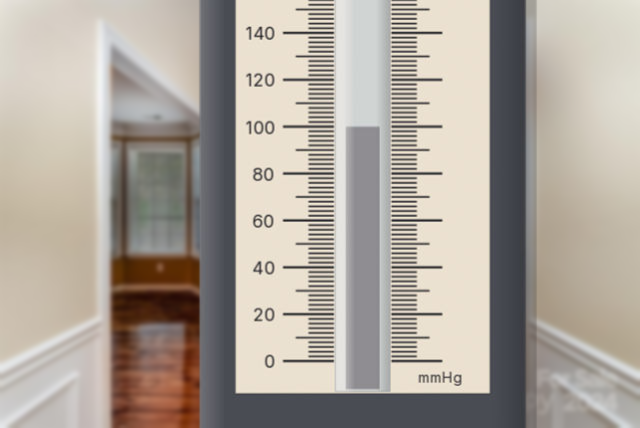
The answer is 100 mmHg
